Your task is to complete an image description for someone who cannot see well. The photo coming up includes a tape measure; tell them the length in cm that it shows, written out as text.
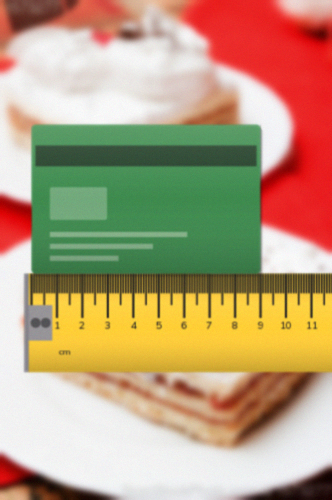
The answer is 9 cm
